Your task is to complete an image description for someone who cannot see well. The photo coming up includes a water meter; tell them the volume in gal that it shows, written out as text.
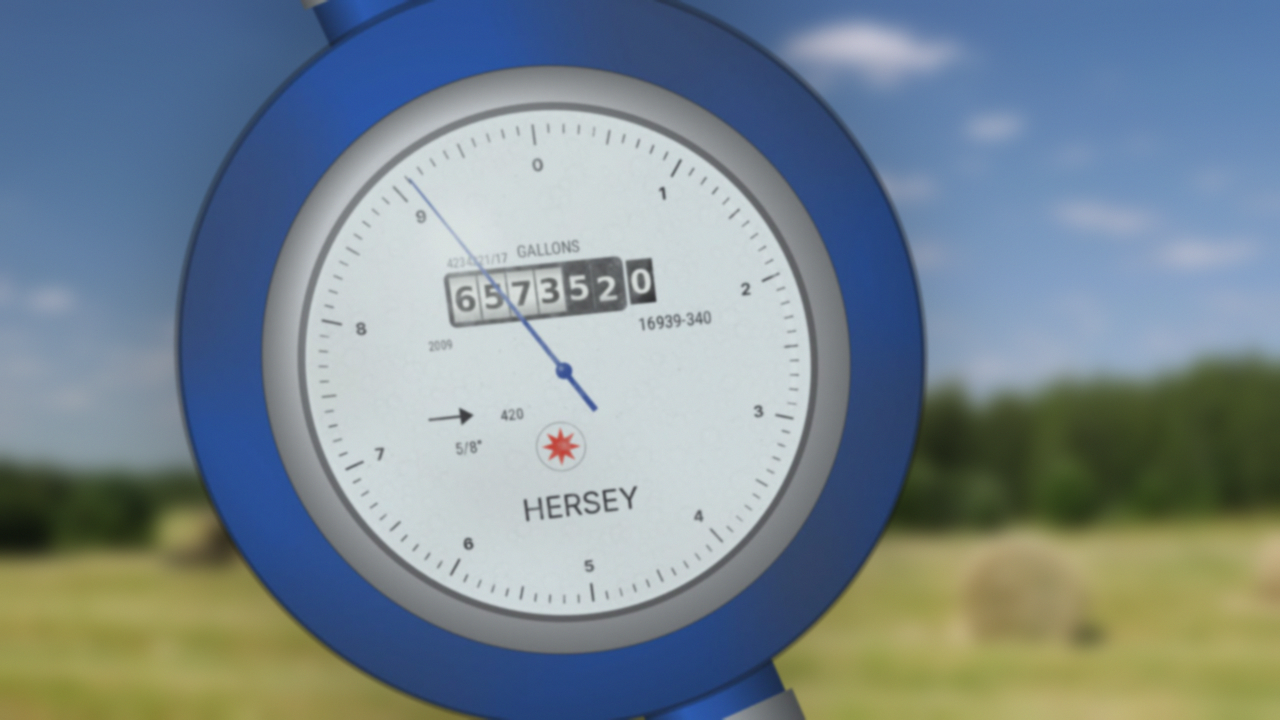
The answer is 6573519.1 gal
